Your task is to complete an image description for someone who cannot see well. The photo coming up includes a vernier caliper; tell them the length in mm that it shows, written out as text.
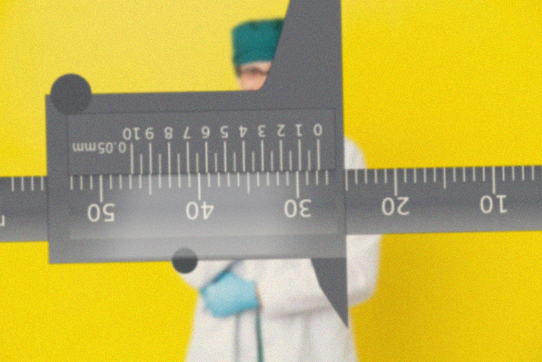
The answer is 27.8 mm
